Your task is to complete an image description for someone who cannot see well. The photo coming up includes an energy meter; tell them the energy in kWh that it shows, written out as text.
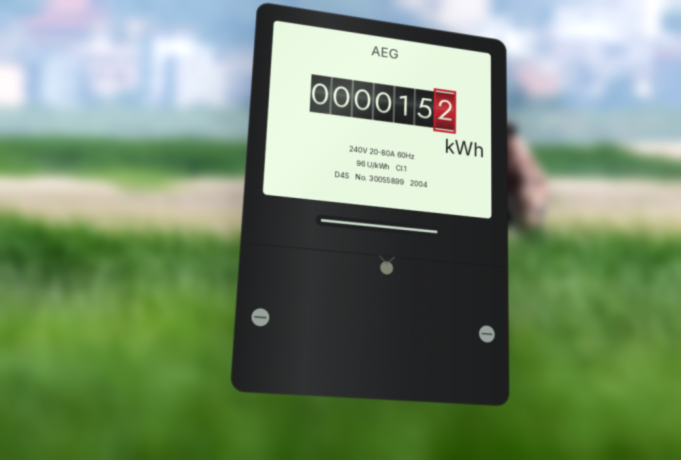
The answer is 15.2 kWh
